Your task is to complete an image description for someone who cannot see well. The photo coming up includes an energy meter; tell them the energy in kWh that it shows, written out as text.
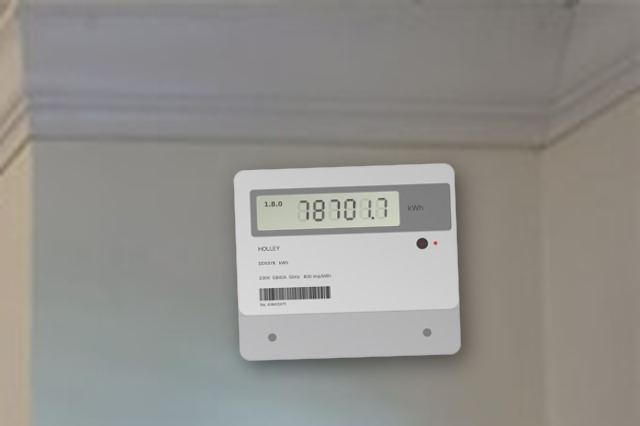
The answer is 78701.7 kWh
